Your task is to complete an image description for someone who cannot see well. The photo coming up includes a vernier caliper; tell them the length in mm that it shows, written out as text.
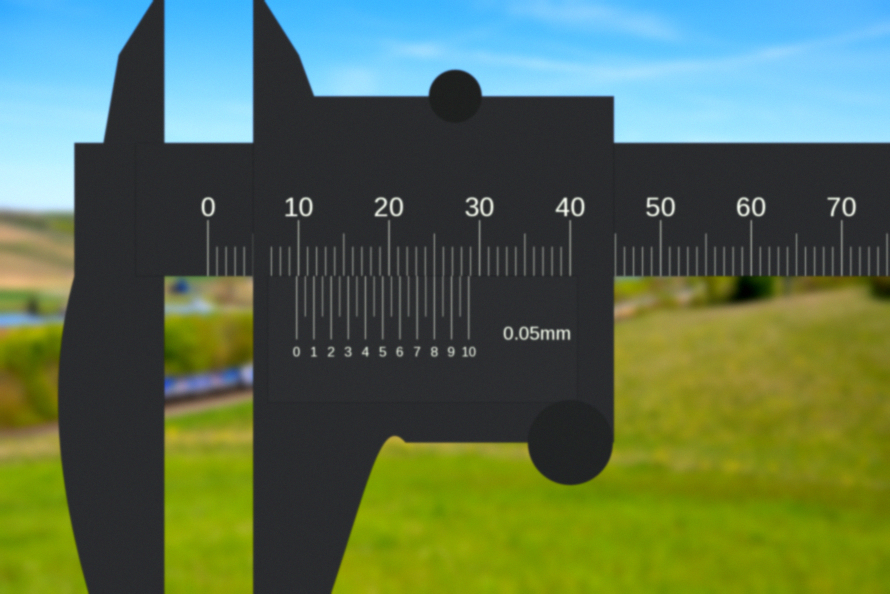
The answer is 9.8 mm
